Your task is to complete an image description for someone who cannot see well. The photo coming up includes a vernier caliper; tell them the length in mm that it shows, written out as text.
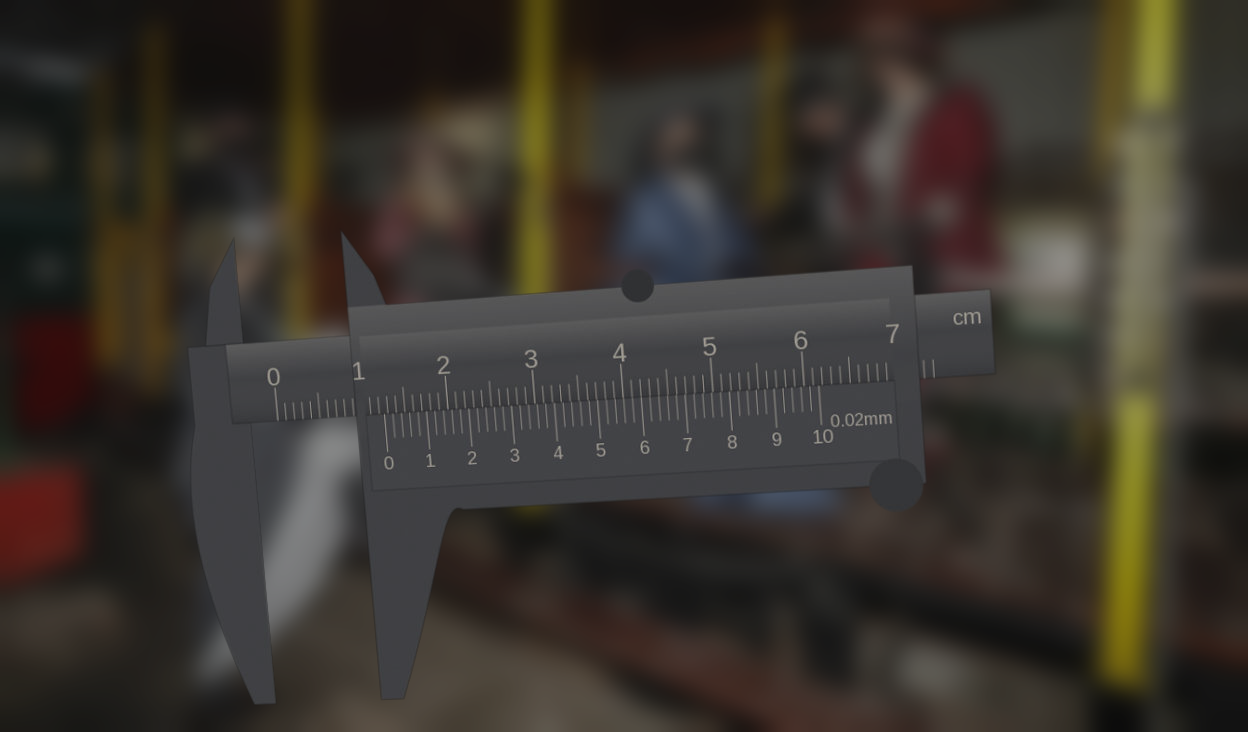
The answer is 12.6 mm
